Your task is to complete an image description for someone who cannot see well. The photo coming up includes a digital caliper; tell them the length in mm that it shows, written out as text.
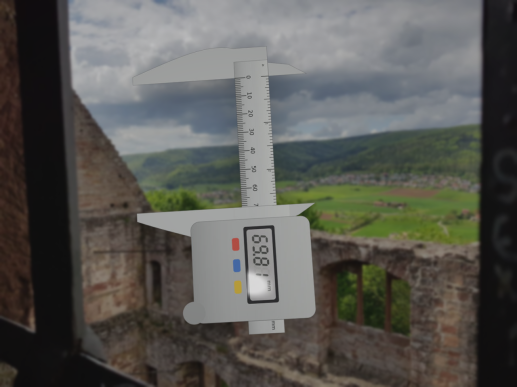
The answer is 69.81 mm
